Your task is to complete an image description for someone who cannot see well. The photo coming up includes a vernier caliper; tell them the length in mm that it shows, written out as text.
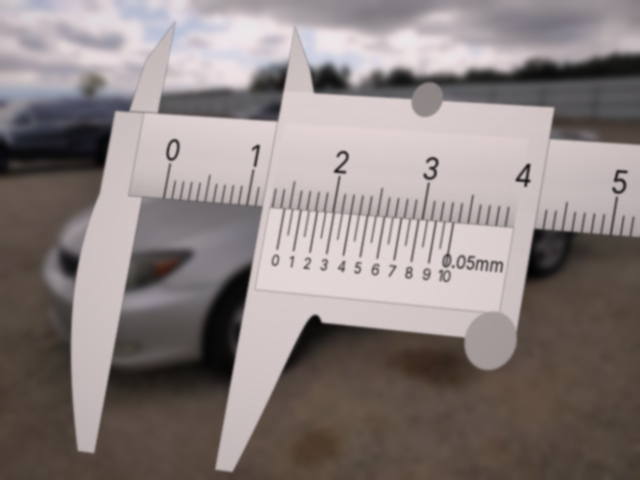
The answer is 14.4 mm
